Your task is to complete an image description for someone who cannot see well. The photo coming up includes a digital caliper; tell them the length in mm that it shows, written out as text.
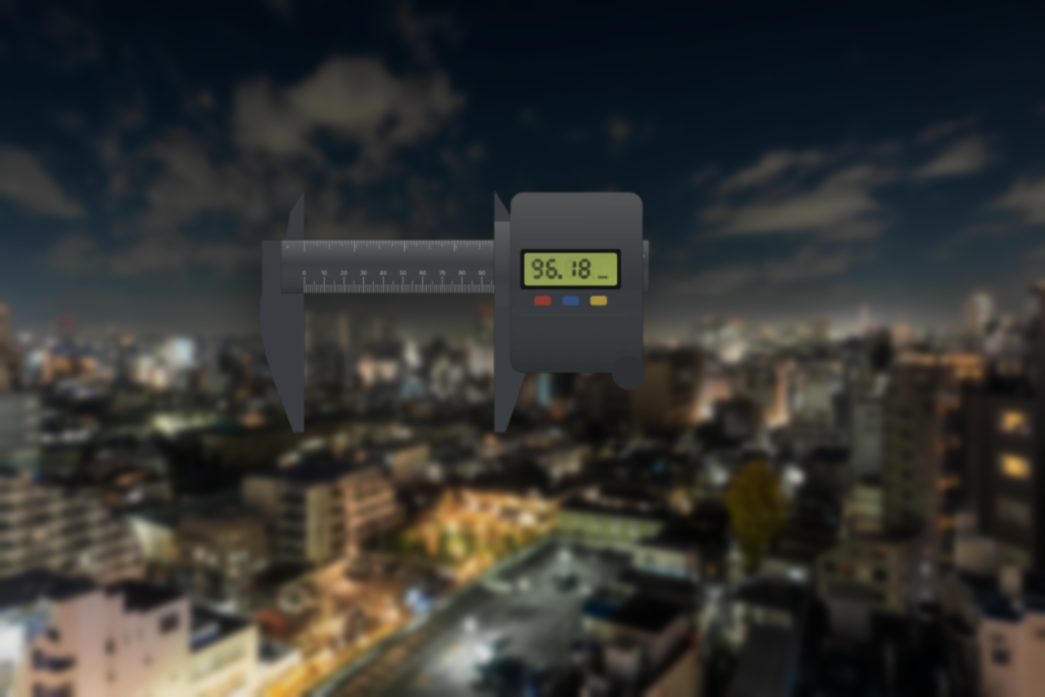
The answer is 96.18 mm
